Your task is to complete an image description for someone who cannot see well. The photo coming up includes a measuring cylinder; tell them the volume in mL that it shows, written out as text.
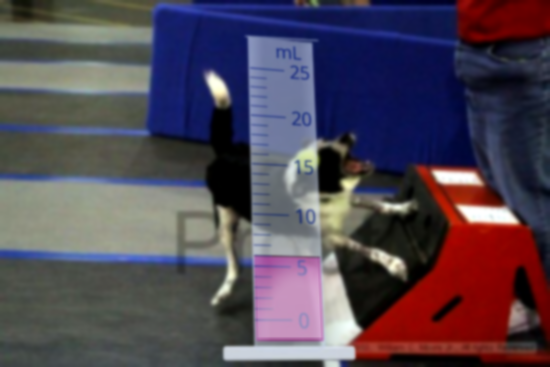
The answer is 6 mL
